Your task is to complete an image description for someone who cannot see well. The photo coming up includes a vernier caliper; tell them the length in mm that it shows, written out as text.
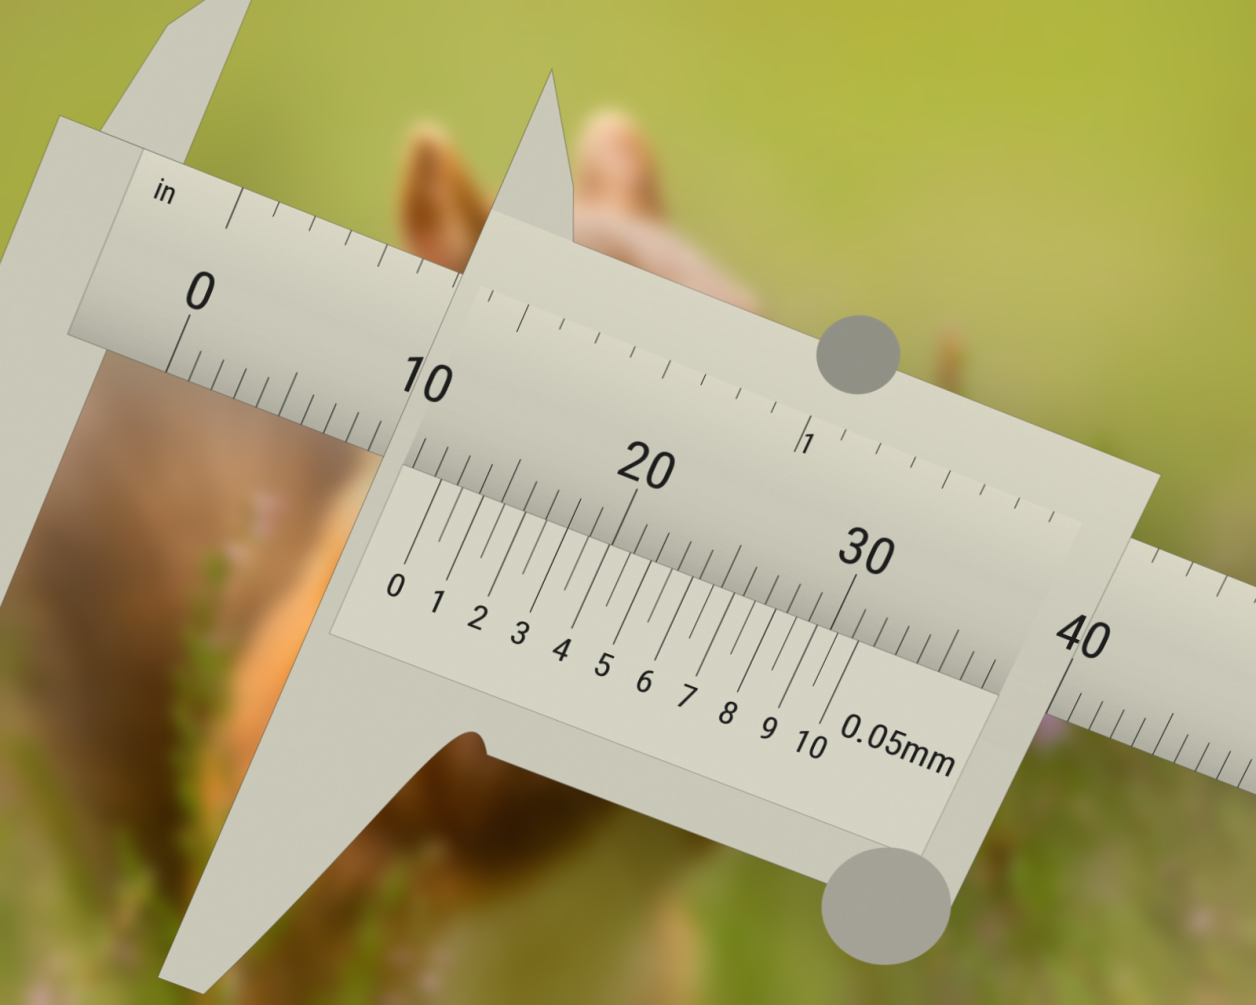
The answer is 12.30 mm
